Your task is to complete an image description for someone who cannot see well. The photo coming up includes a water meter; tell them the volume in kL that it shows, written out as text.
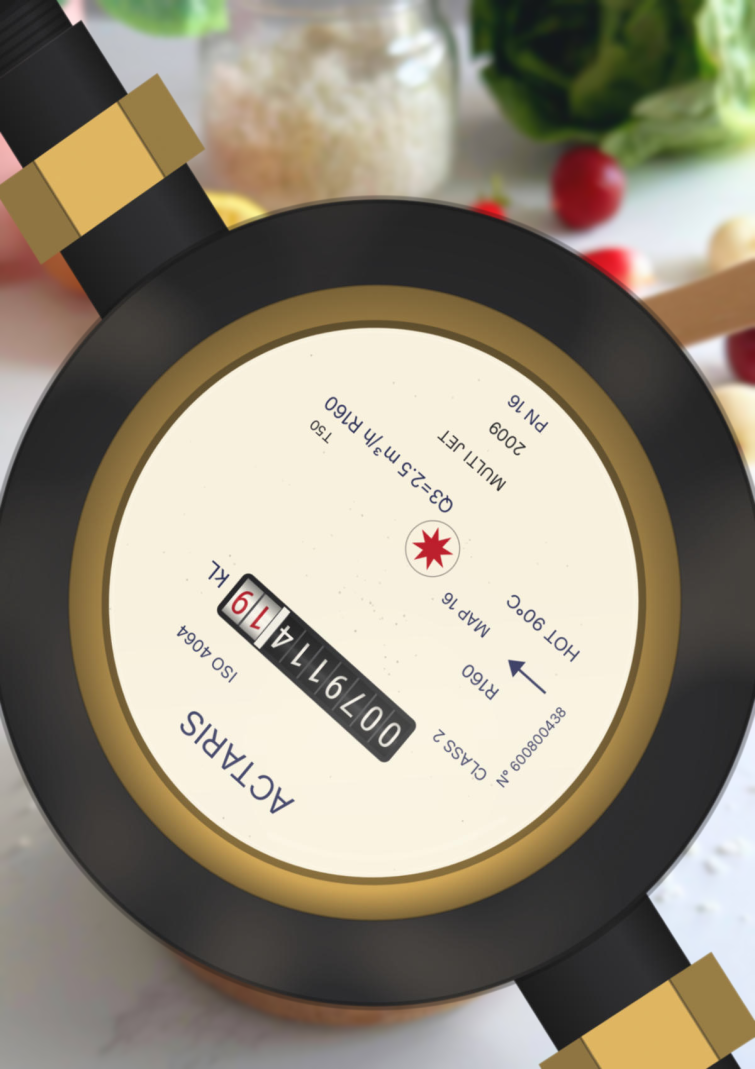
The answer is 79114.19 kL
